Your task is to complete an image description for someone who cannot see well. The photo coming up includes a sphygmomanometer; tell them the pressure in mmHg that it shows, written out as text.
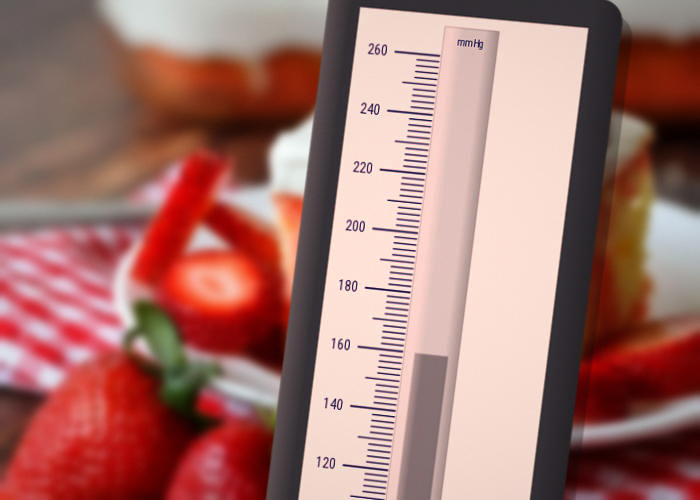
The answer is 160 mmHg
